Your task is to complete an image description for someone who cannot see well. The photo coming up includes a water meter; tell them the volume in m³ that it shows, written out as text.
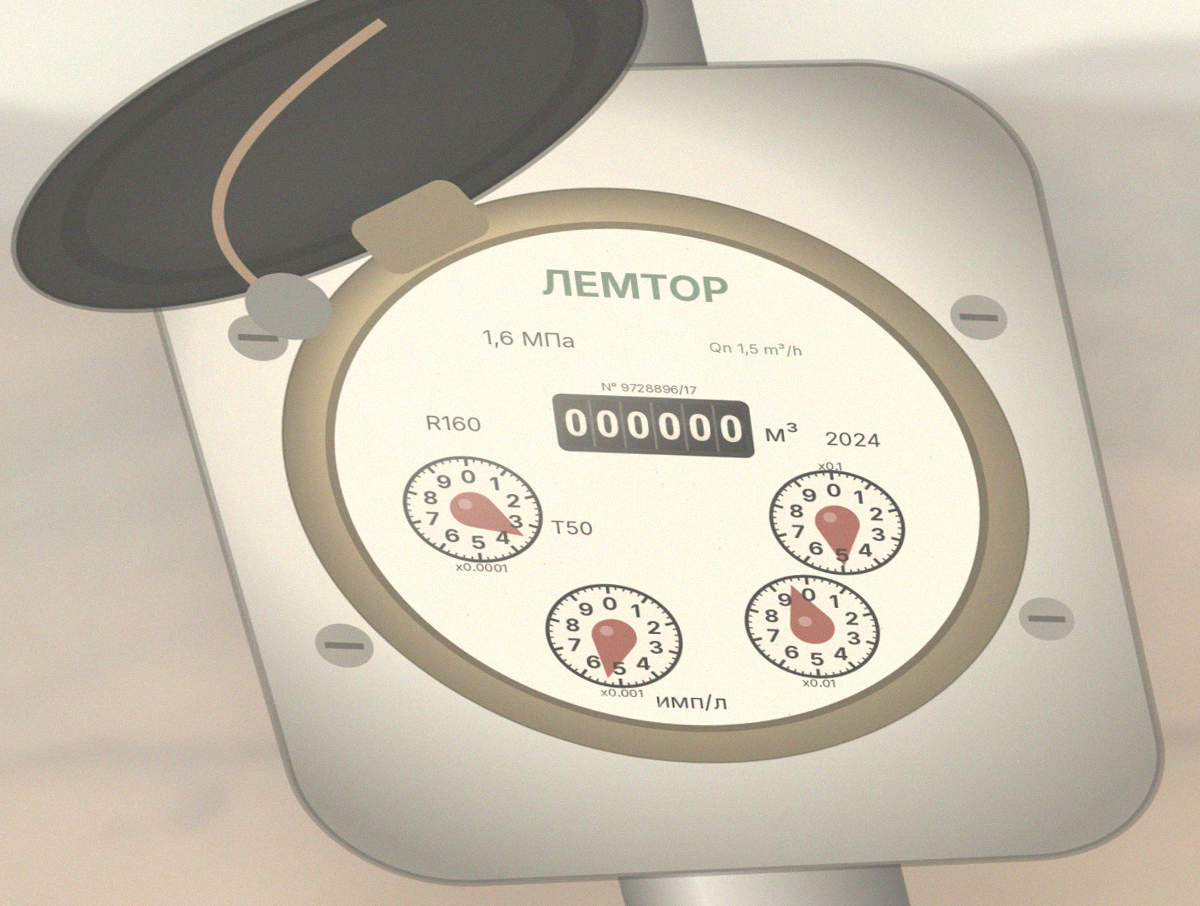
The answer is 0.4953 m³
